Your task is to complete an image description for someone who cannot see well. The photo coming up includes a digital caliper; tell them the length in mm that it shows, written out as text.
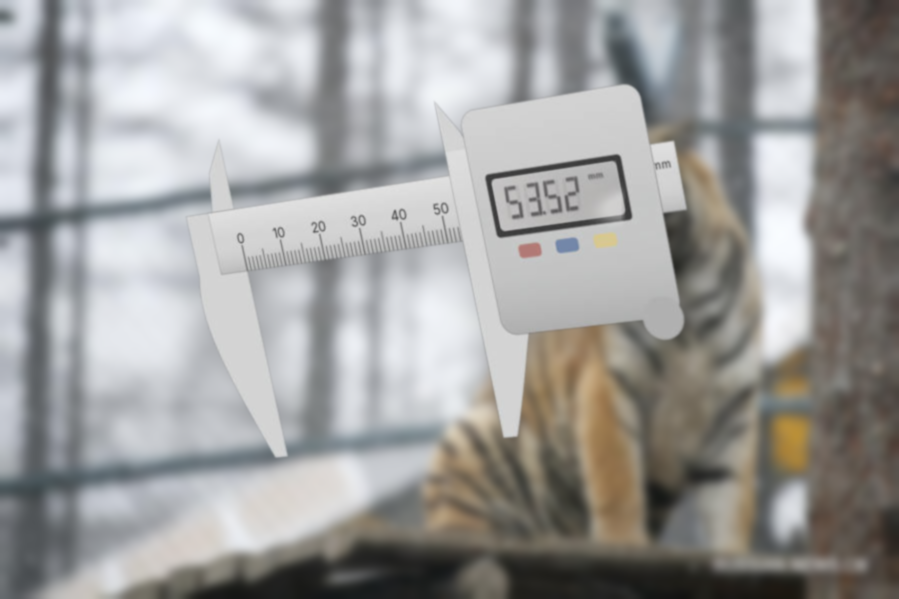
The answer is 53.52 mm
